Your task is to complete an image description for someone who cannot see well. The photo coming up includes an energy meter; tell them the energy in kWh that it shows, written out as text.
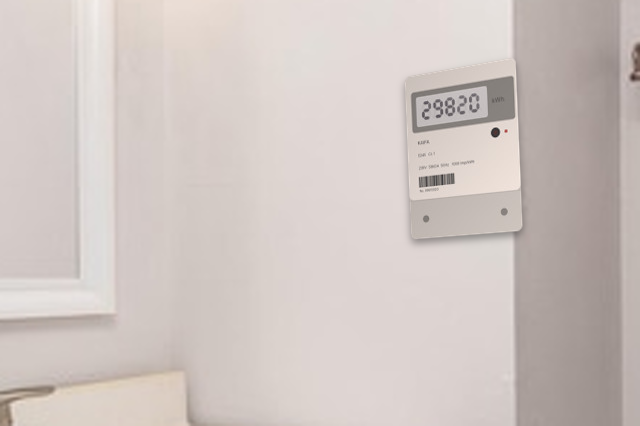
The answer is 29820 kWh
